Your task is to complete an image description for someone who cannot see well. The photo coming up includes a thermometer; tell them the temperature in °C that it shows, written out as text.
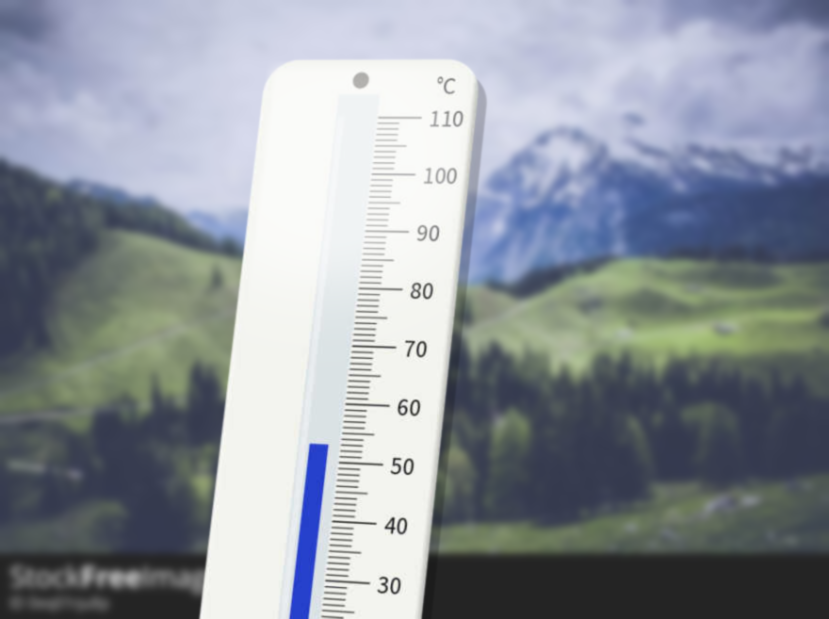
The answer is 53 °C
